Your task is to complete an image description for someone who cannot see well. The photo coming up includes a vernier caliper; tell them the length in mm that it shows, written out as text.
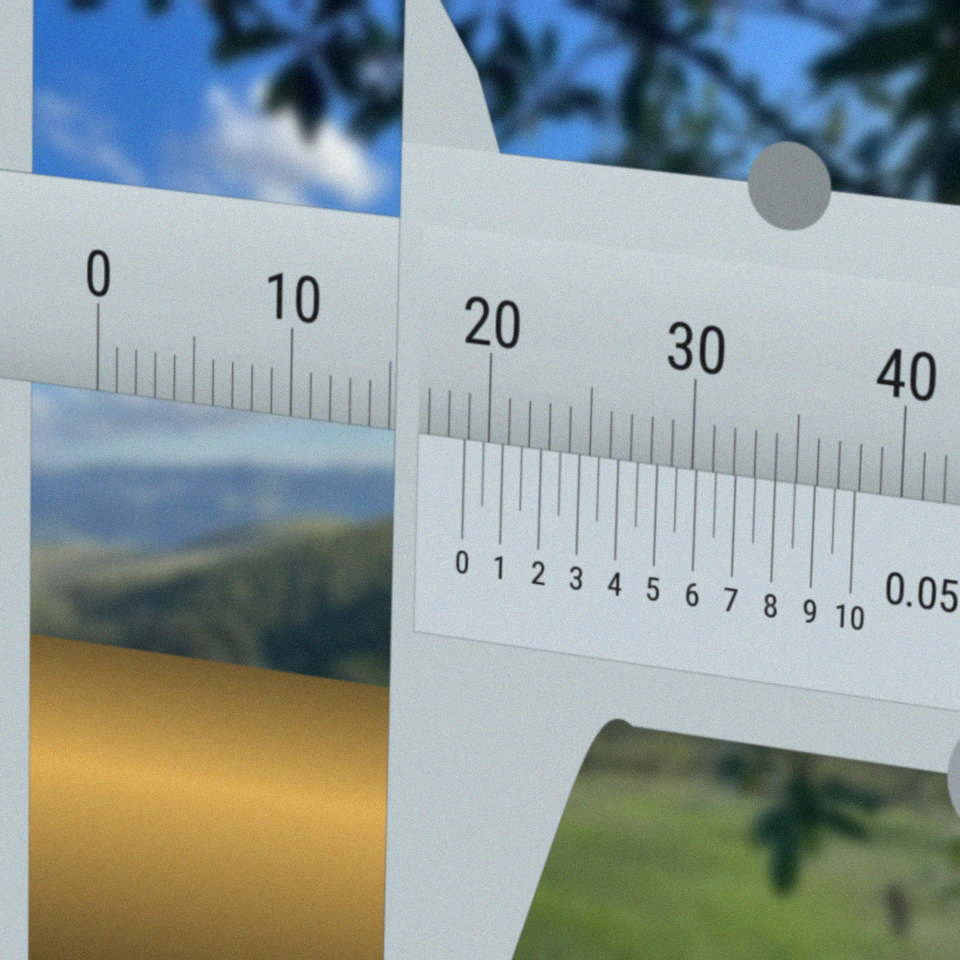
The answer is 18.8 mm
